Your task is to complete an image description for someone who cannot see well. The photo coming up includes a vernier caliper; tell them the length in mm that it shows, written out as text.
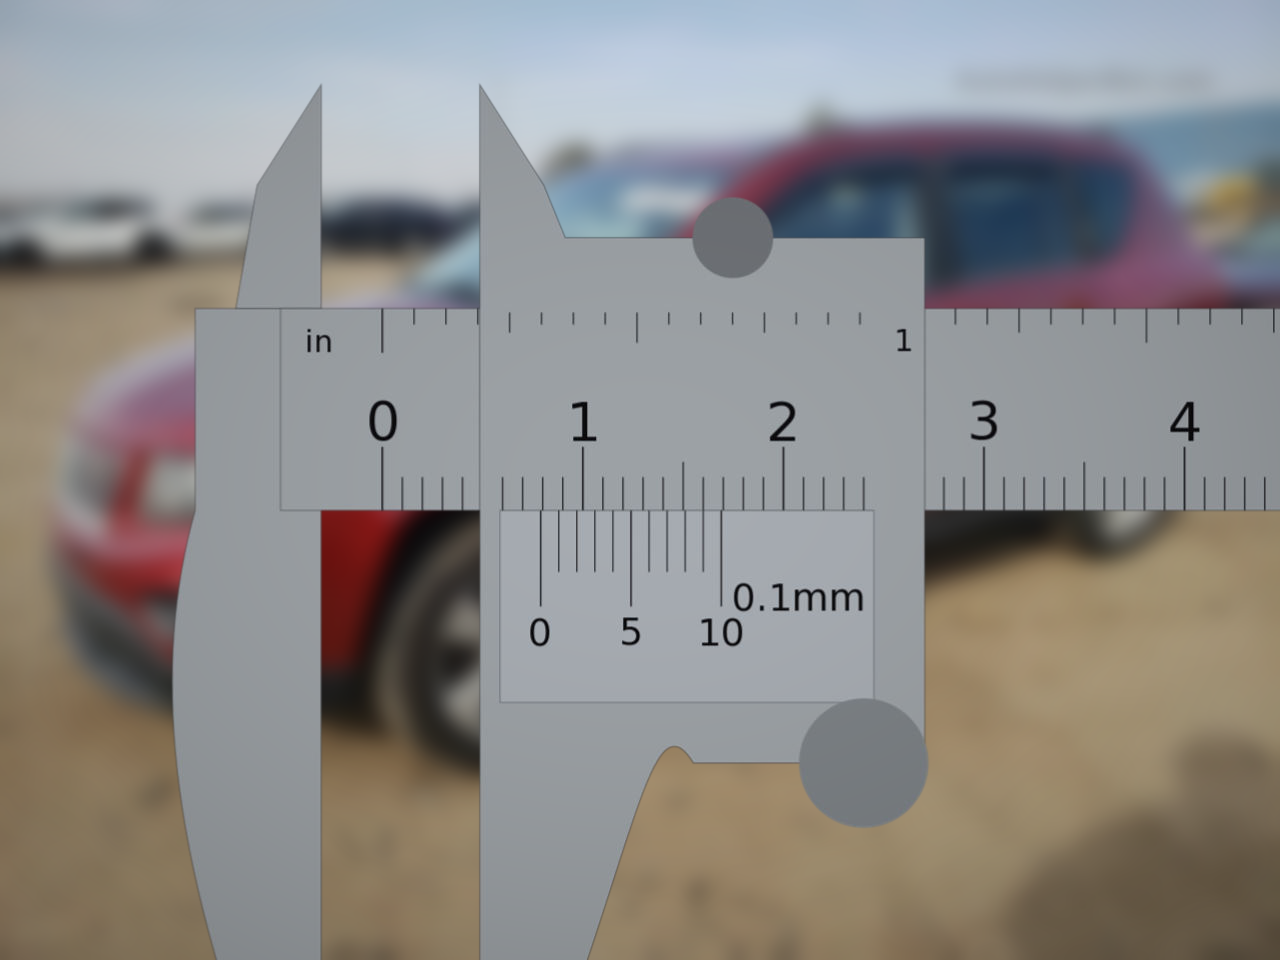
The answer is 7.9 mm
